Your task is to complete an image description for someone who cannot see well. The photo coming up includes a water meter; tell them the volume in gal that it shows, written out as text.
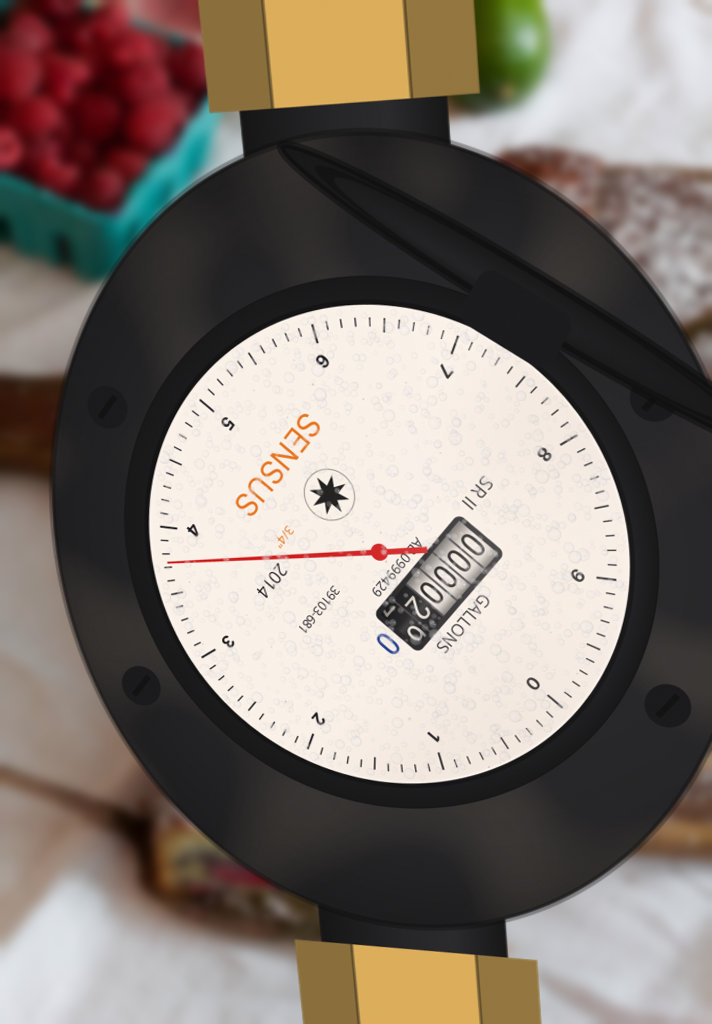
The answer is 263.7 gal
